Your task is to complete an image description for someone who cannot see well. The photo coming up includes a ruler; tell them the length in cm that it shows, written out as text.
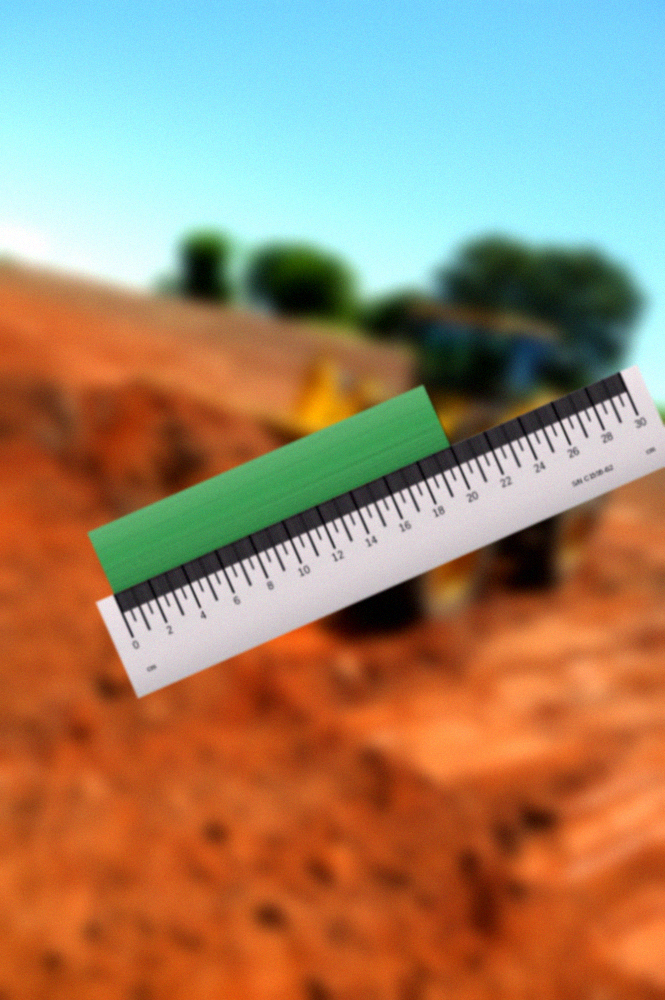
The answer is 20 cm
